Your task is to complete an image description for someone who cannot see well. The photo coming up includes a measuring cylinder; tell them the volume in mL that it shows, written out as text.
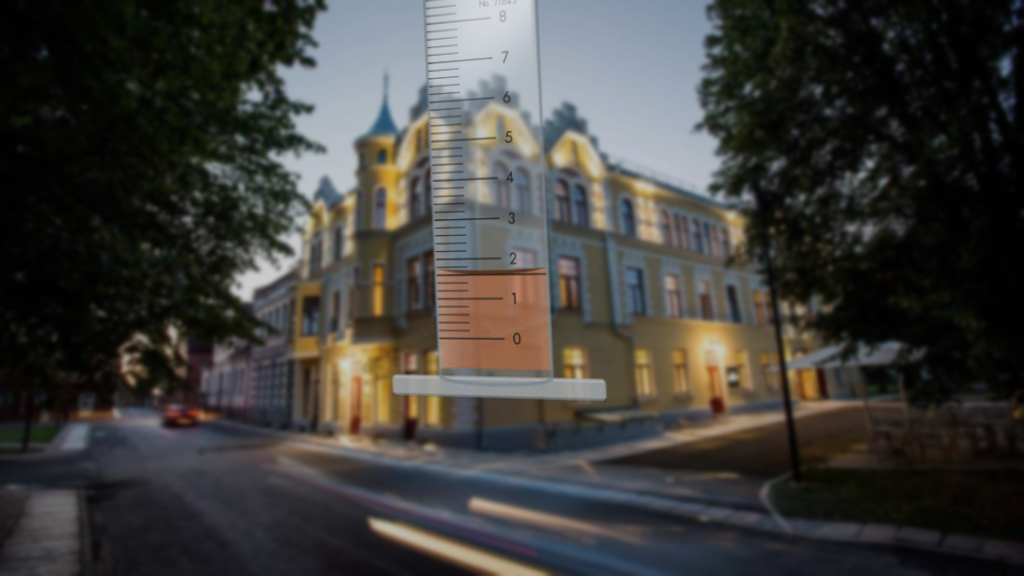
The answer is 1.6 mL
